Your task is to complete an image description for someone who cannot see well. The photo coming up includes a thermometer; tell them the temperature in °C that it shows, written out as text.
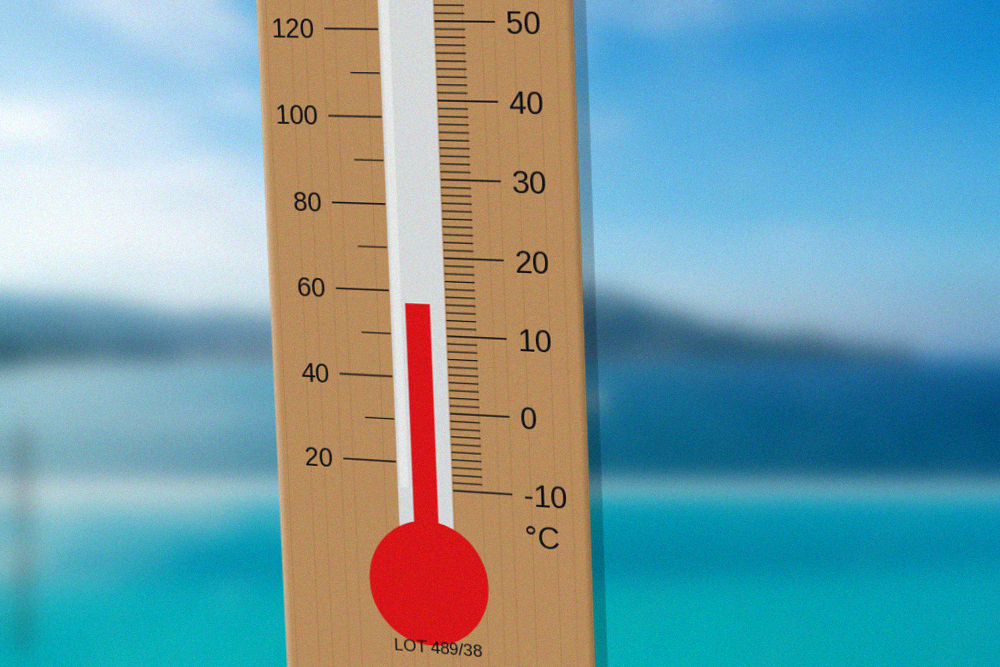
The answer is 14 °C
